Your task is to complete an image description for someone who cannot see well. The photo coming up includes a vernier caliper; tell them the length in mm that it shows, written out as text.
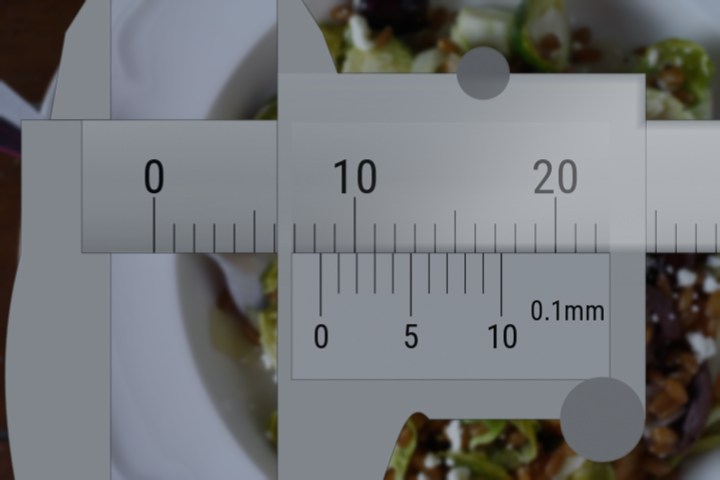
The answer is 8.3 mm
